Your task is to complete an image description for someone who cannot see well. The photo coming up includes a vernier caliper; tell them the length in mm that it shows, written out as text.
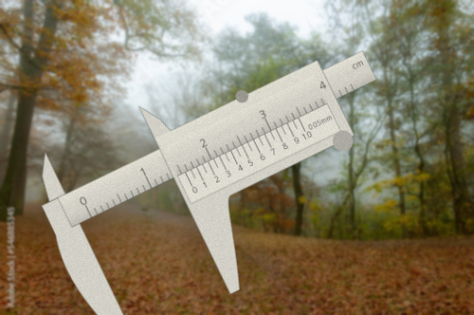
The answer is 15.6 mm
